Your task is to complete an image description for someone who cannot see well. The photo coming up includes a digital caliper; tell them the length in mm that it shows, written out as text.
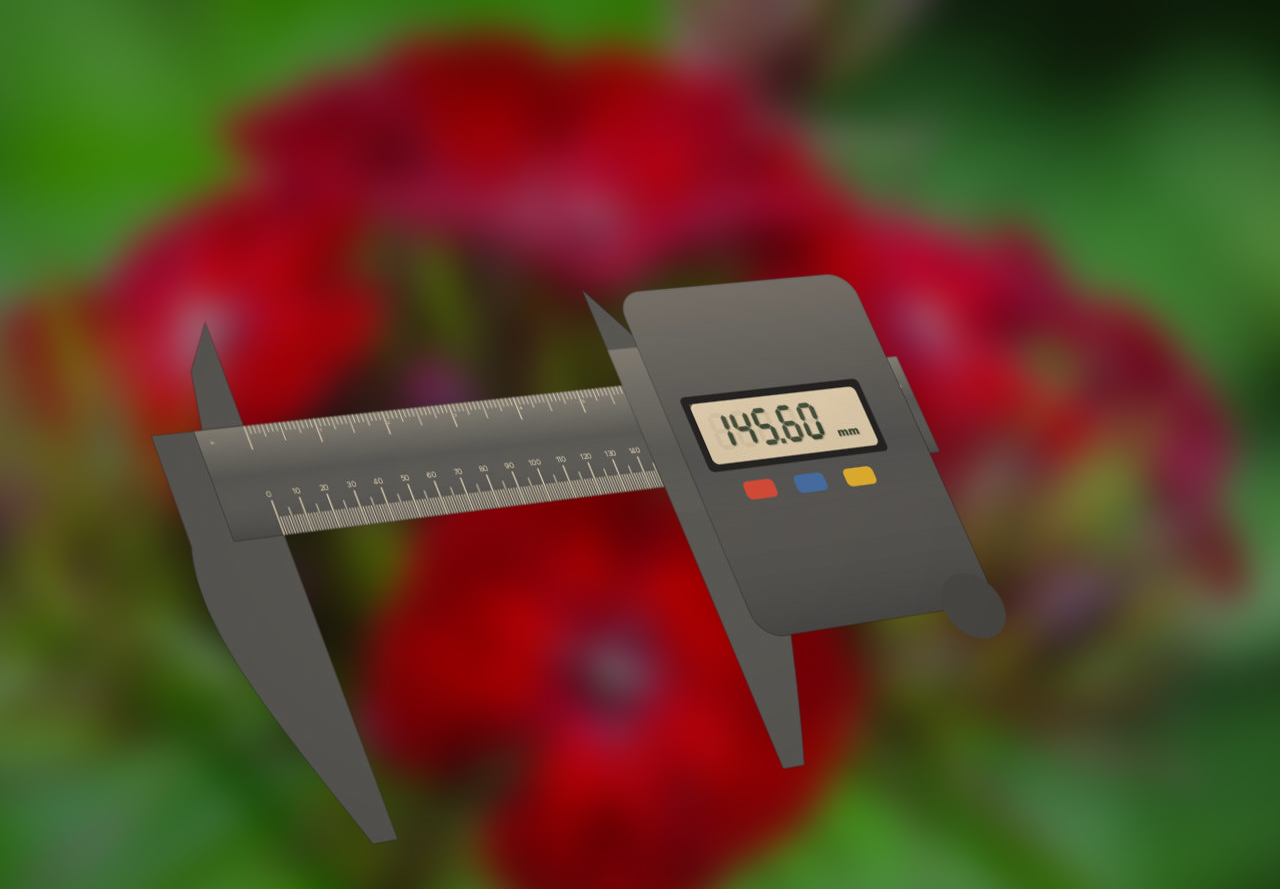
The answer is 145.60 mm
